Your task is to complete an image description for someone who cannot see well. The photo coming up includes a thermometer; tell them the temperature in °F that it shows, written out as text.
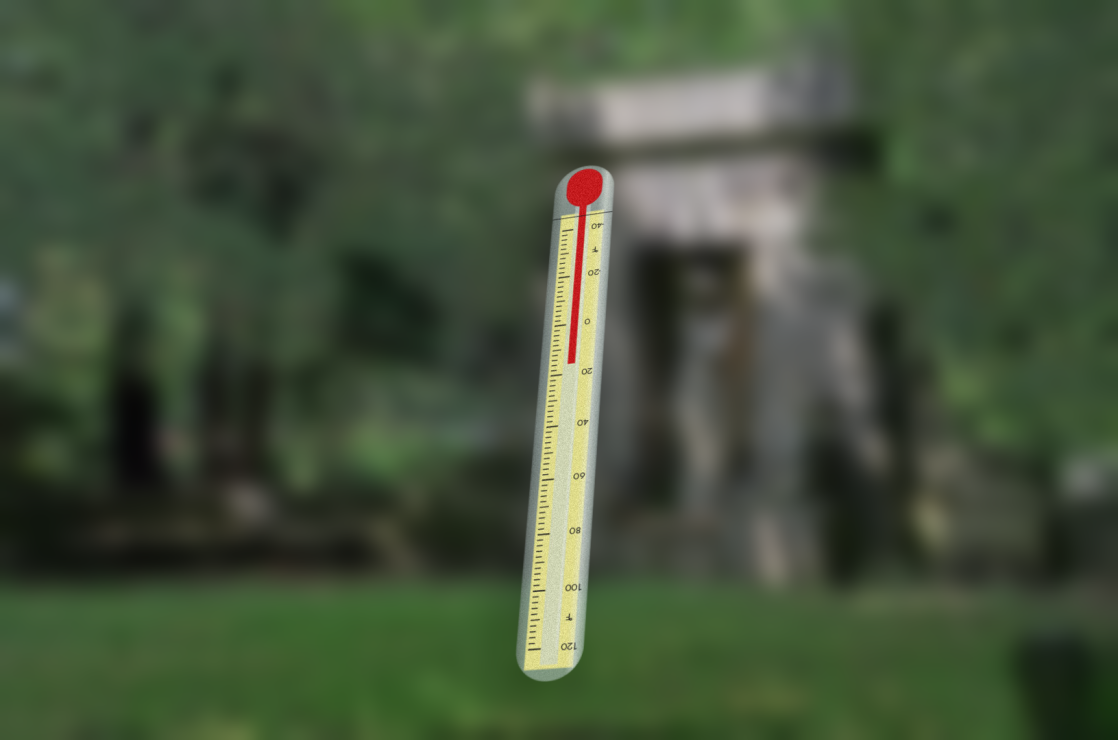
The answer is 16 °F
